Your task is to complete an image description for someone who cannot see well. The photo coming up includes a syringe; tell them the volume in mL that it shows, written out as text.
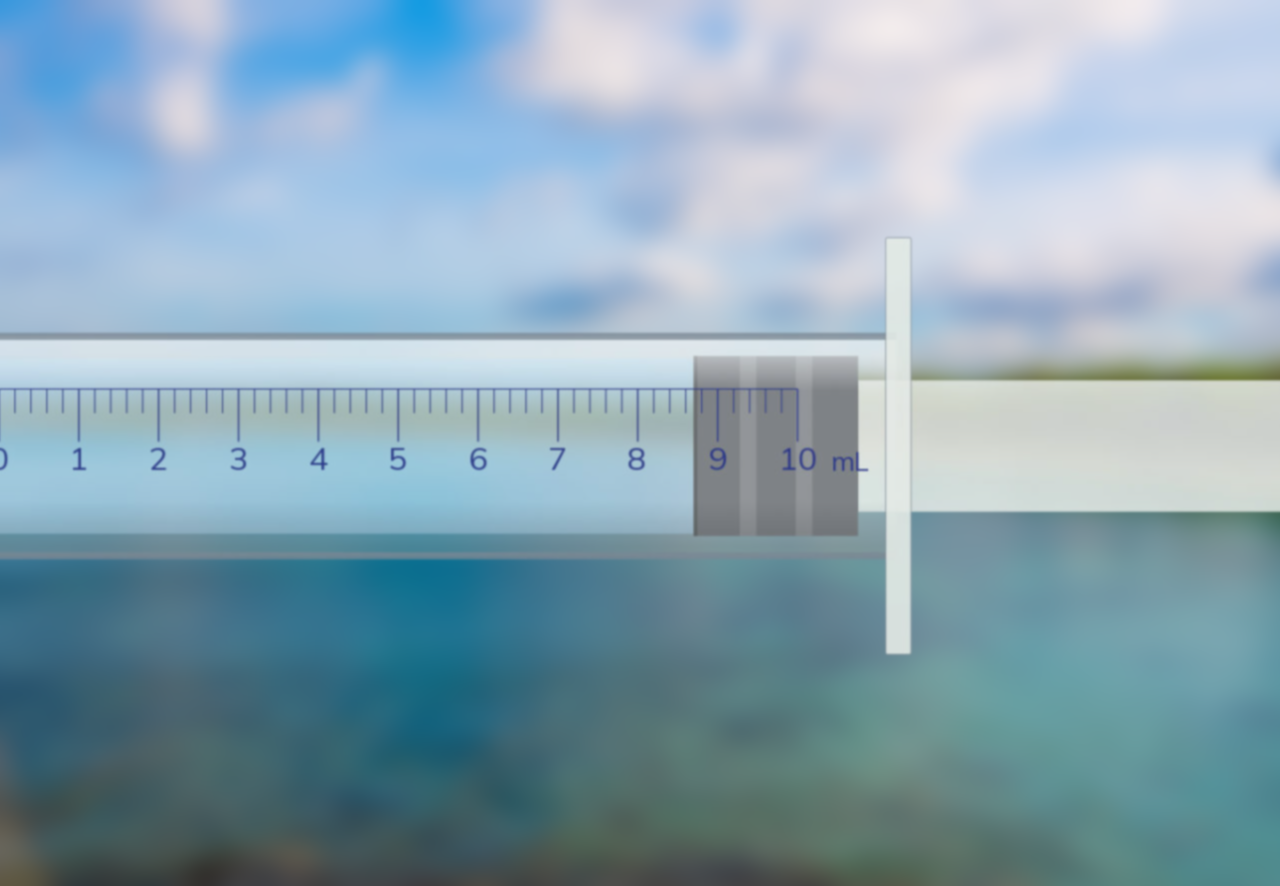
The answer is 8.7 mL
